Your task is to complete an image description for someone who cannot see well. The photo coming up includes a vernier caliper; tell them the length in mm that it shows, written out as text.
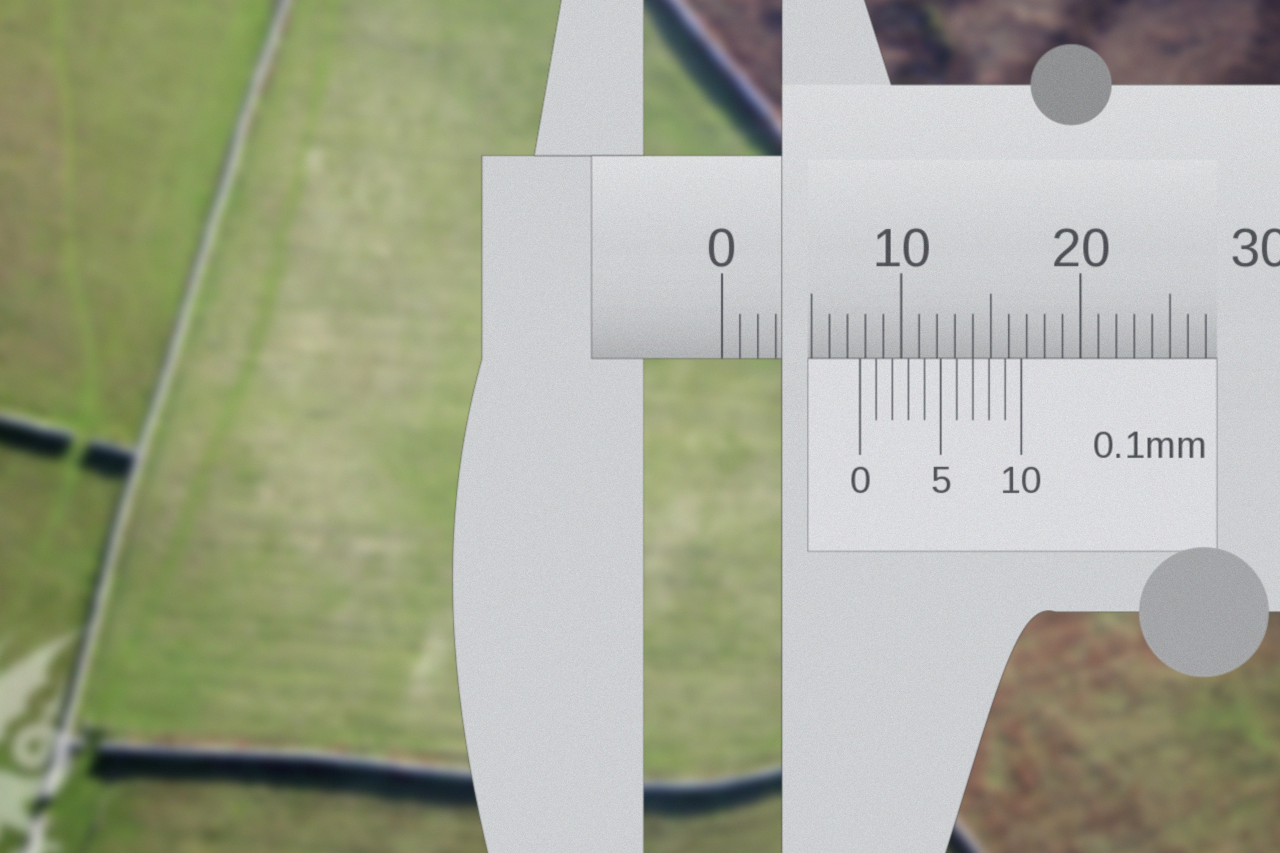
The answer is 7.7 mm
